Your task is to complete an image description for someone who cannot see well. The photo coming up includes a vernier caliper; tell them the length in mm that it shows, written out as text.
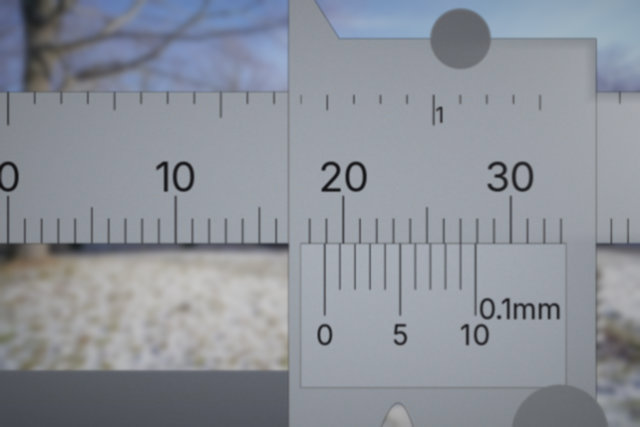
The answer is 18.9 mm
